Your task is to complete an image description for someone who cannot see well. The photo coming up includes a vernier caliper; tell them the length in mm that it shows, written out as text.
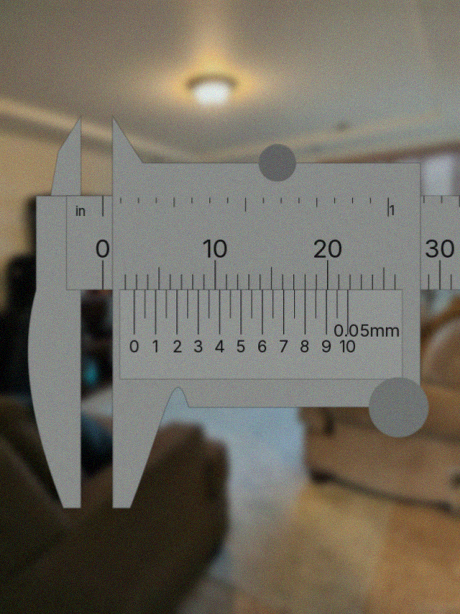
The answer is 2.8 mm
